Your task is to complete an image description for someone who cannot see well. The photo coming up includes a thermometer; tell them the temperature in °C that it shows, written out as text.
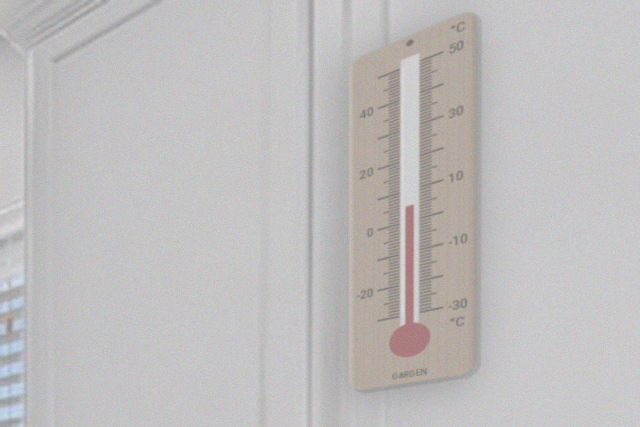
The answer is 5 °C
